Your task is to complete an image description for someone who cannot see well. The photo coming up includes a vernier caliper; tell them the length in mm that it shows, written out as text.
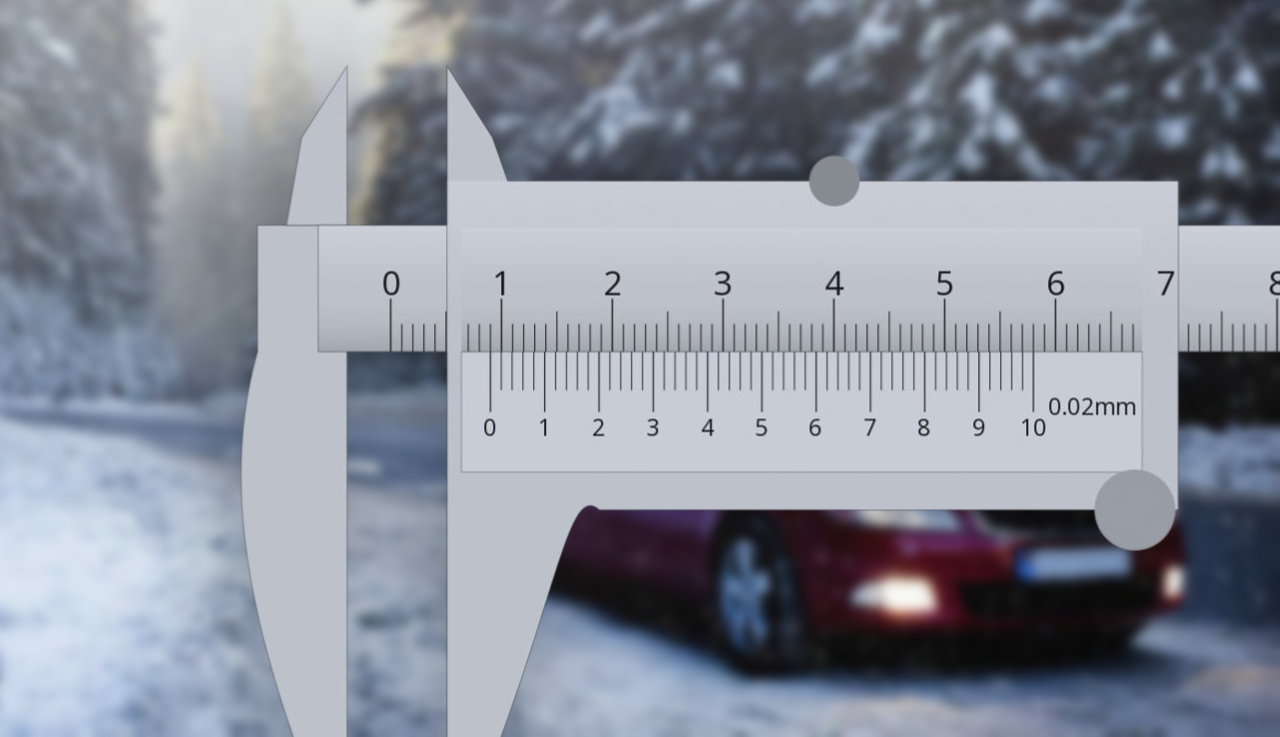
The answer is 9.0 mm
